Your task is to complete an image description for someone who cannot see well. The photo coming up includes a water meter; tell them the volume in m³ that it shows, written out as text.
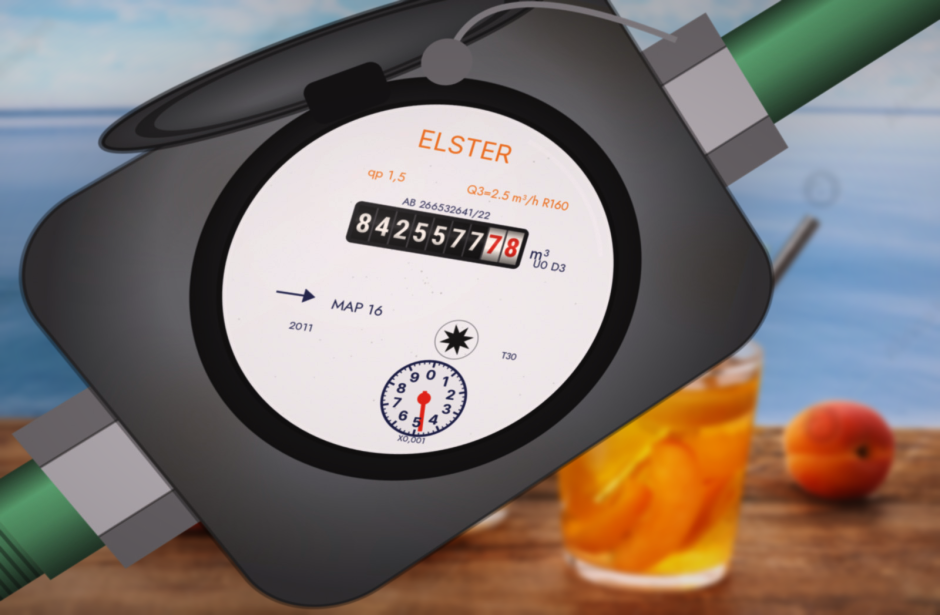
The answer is 8425577.784 m³
